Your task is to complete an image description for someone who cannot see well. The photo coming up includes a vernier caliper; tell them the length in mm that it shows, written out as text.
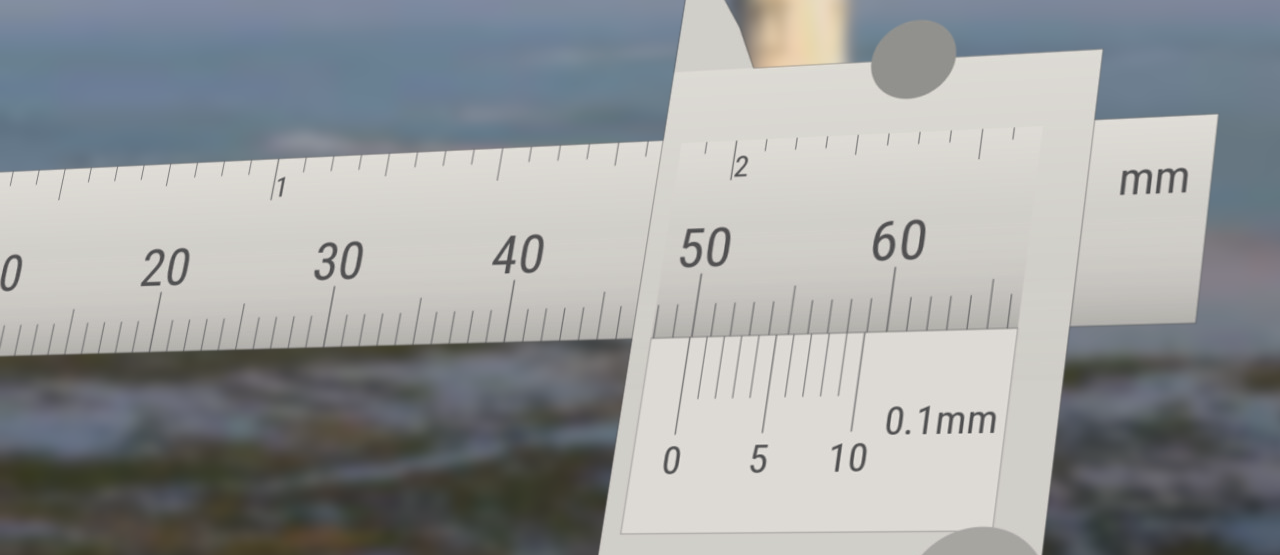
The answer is 49.9 mm
